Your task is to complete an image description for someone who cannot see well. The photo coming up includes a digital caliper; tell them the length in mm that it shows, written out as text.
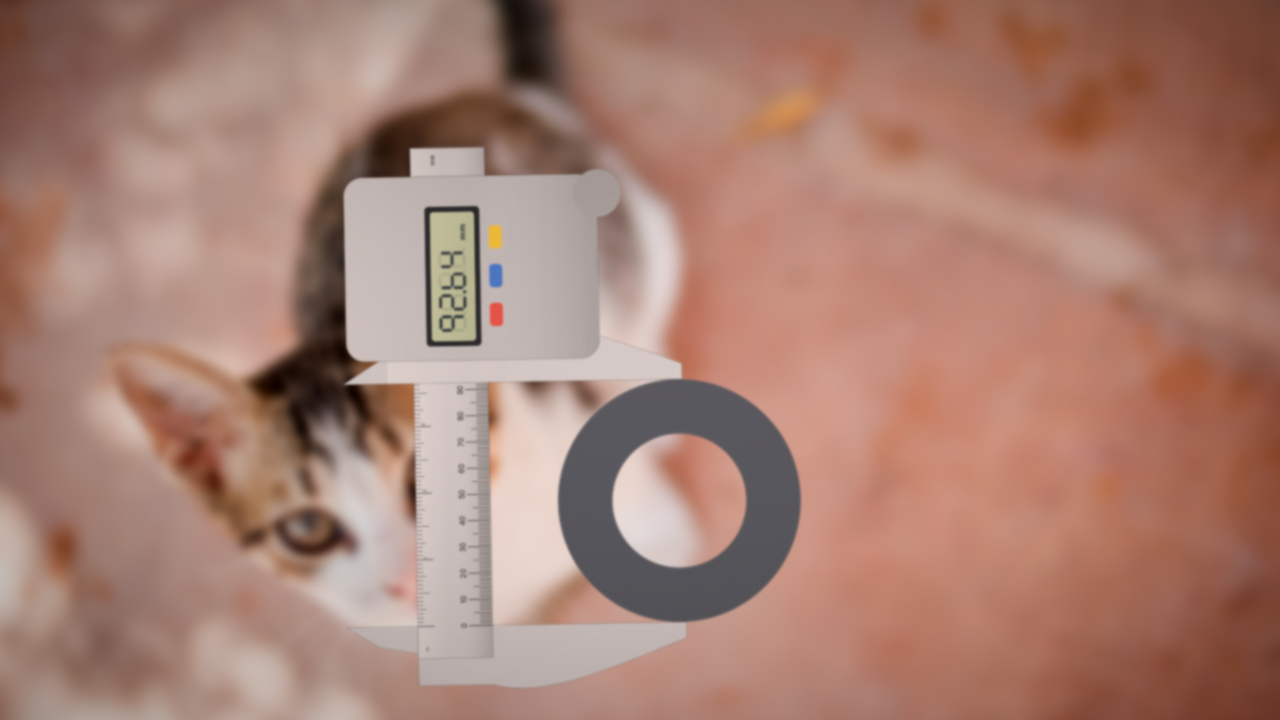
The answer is 92.64 mm
